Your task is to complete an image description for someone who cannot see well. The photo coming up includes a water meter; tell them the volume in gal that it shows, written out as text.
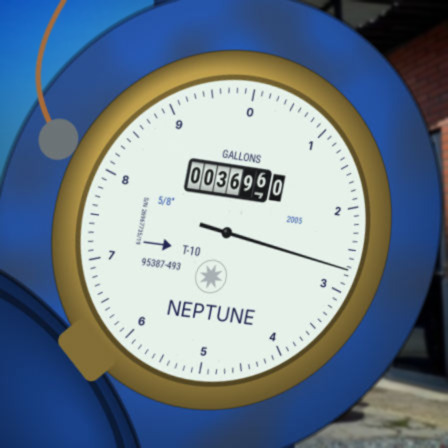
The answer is 36962.7 gal
